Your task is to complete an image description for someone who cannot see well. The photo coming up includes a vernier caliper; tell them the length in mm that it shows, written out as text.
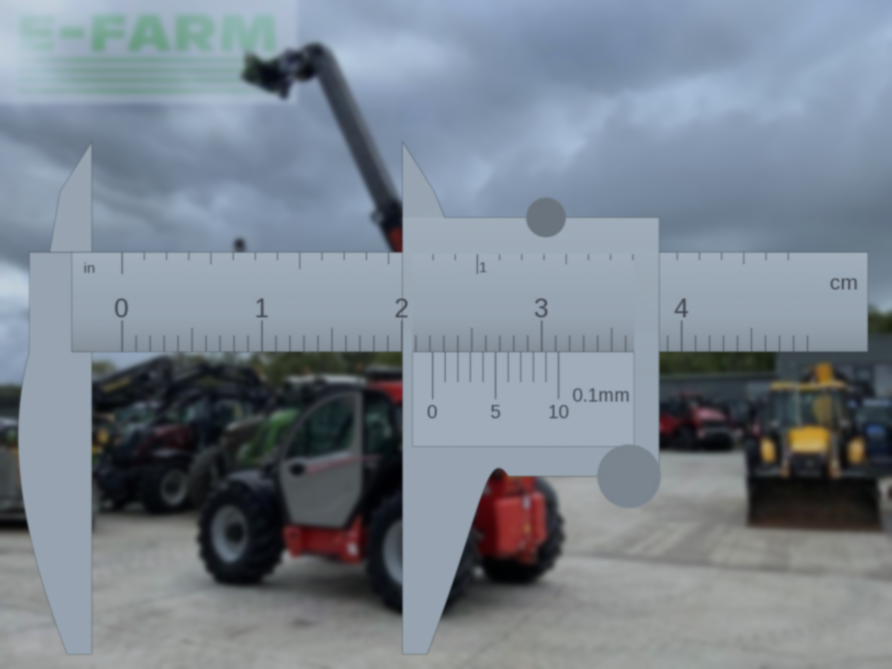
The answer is 22.2 mm
